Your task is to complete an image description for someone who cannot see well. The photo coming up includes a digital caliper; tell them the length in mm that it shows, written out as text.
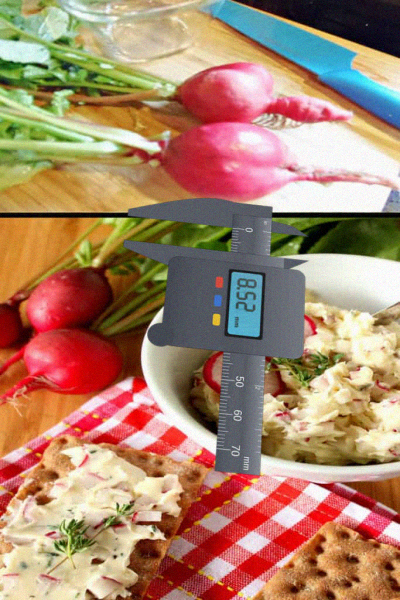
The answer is 8.52 mm
